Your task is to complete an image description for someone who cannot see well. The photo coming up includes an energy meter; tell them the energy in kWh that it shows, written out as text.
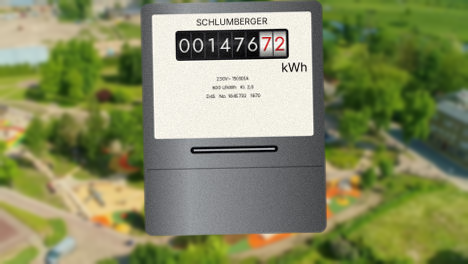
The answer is 1476.72 kWh
